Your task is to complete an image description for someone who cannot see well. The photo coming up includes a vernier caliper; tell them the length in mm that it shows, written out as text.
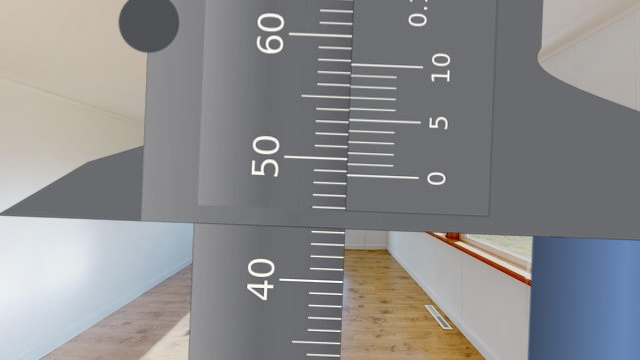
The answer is 48.7 mm
